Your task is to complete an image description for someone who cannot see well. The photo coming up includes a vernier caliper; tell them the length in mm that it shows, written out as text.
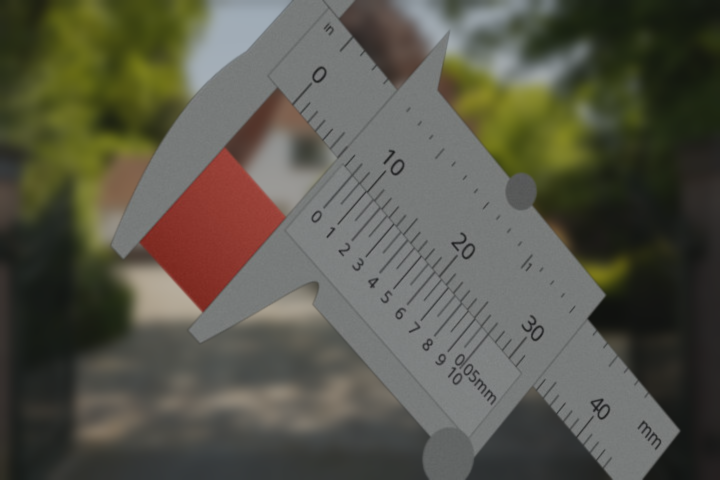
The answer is 8.0 mm
